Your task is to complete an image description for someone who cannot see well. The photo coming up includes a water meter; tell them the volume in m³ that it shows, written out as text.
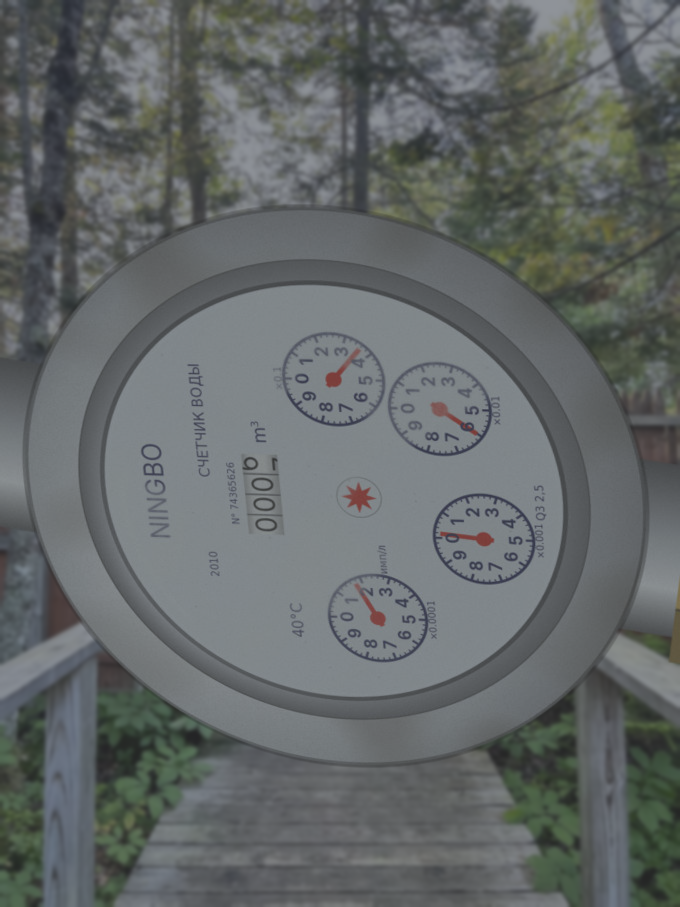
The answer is 6.3601 m³
